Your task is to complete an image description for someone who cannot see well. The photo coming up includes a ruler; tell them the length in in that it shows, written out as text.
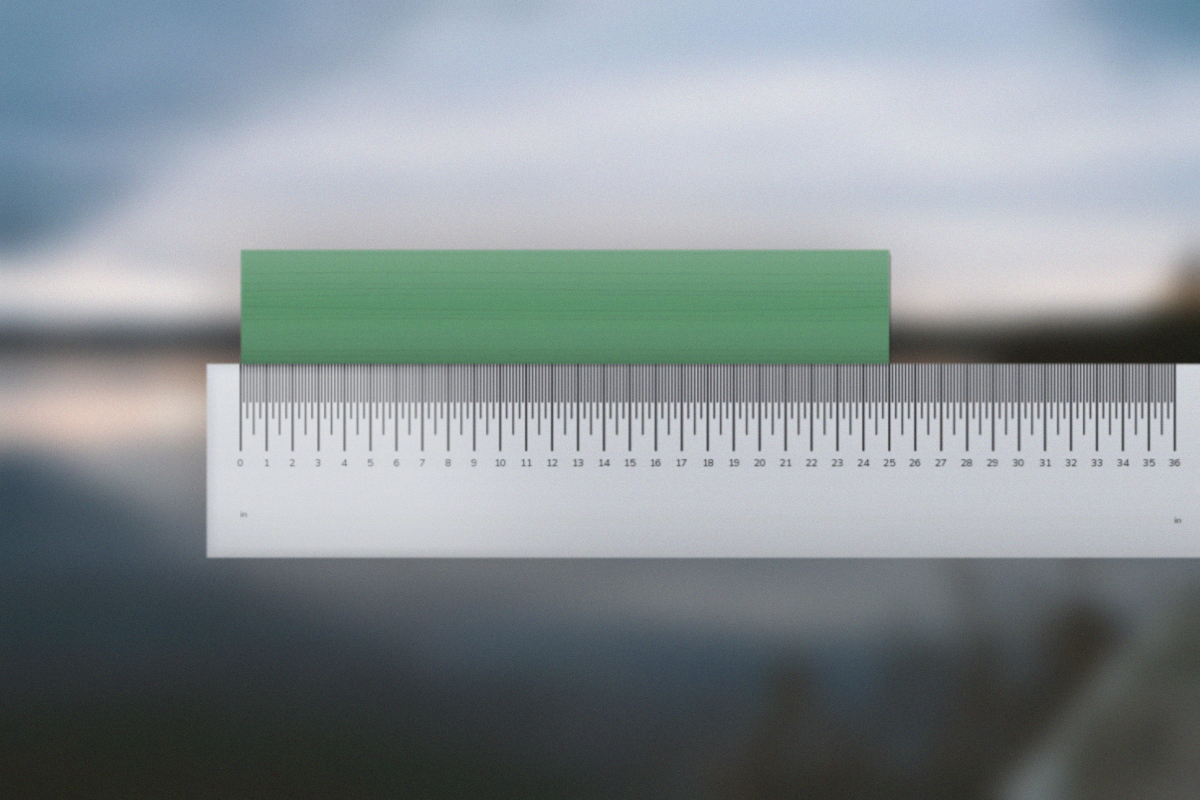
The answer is 25 in
